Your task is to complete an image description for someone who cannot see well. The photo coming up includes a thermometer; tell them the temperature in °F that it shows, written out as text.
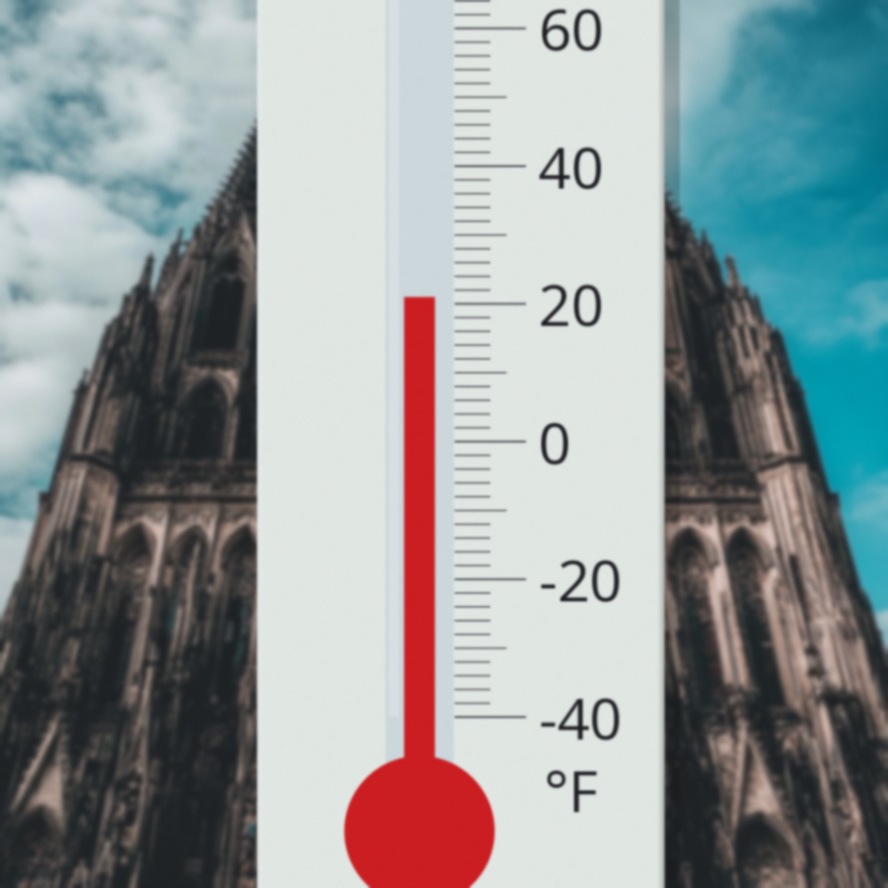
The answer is 21 °F
